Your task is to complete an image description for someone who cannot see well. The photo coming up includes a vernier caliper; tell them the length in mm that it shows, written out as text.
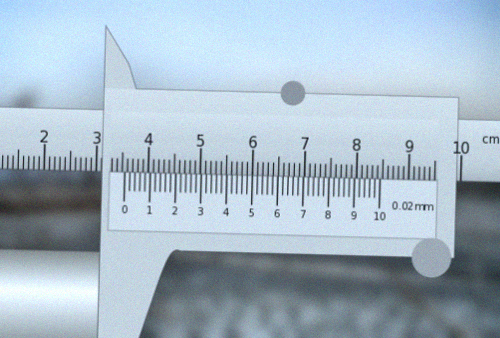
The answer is 35.5 mm
